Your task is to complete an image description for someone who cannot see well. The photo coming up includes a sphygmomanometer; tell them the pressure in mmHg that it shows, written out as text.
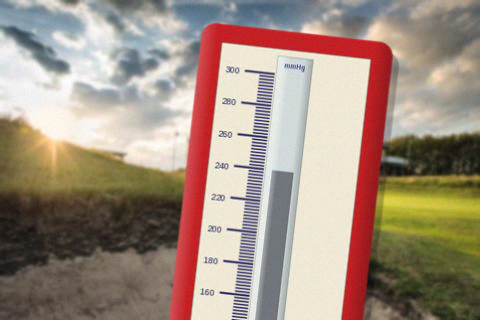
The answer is 240 mmHg
